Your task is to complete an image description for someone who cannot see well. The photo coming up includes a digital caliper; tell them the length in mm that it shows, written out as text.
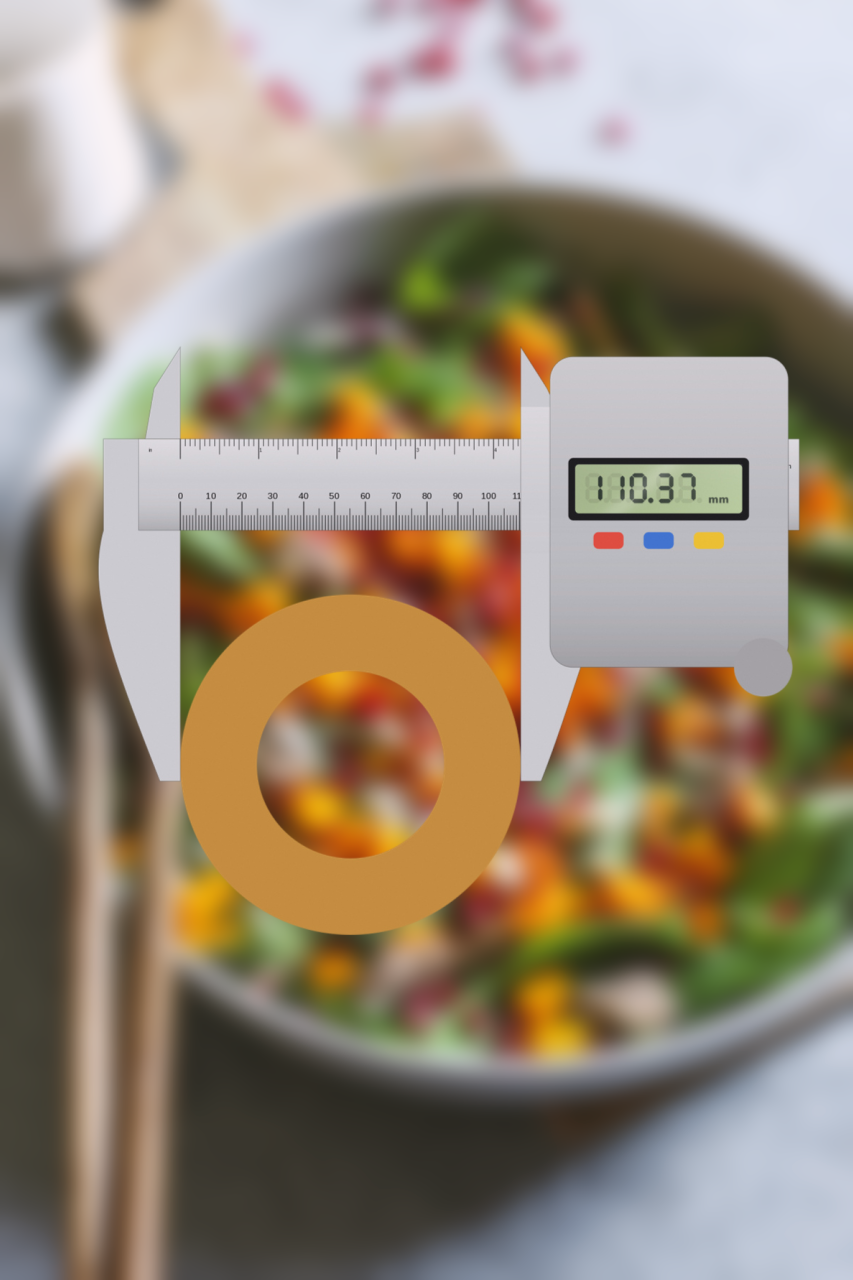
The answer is 110.37 mm
